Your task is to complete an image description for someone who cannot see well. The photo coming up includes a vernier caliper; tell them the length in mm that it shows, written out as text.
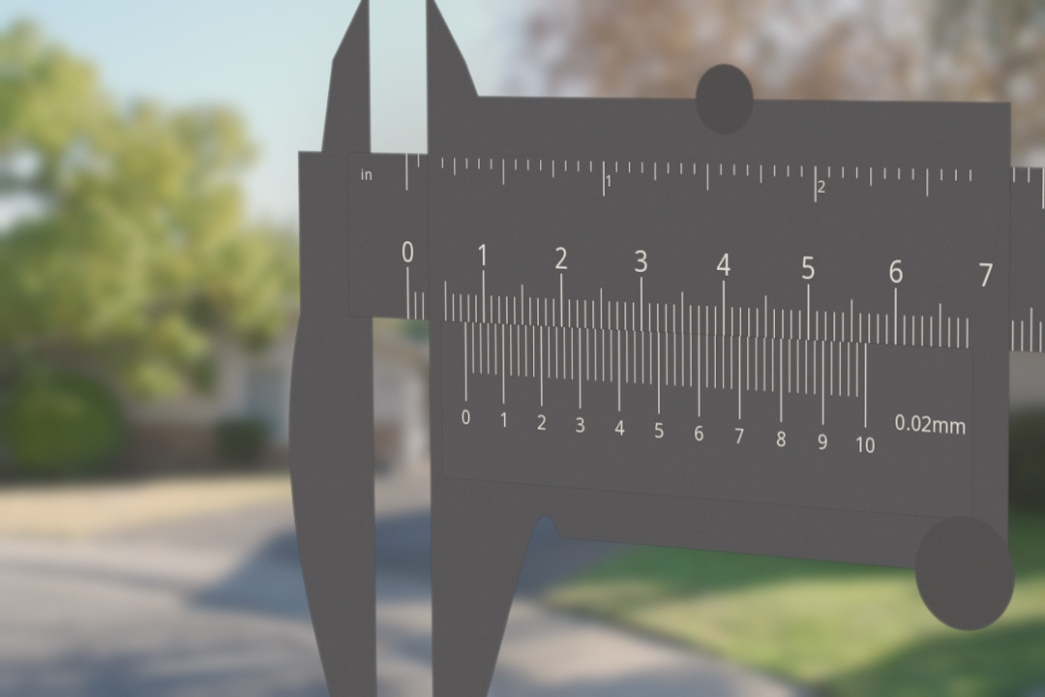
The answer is 7.6 mm
